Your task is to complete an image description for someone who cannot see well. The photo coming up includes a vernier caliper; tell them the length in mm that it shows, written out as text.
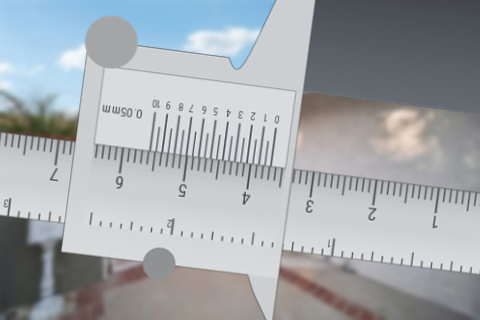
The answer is 36.8 mm
